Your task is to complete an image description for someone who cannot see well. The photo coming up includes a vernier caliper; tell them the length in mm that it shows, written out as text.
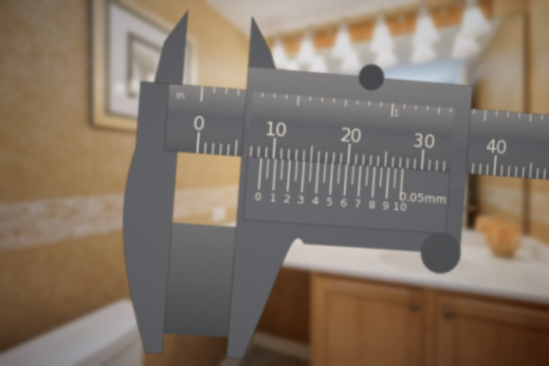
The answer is 8.4 mm
